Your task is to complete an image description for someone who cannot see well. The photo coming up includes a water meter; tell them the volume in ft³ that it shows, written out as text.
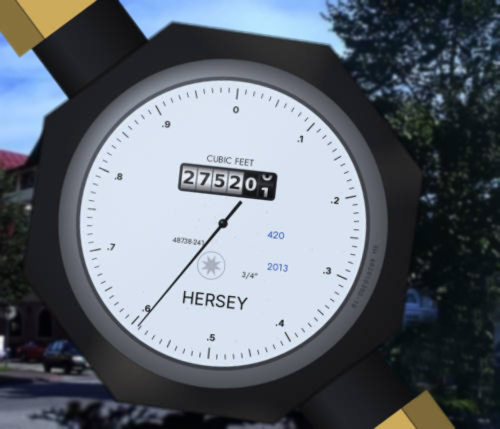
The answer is 275200.59 ft³
